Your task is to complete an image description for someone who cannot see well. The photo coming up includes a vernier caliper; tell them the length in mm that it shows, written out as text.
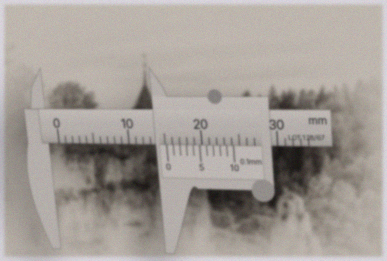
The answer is 15.2 mm
